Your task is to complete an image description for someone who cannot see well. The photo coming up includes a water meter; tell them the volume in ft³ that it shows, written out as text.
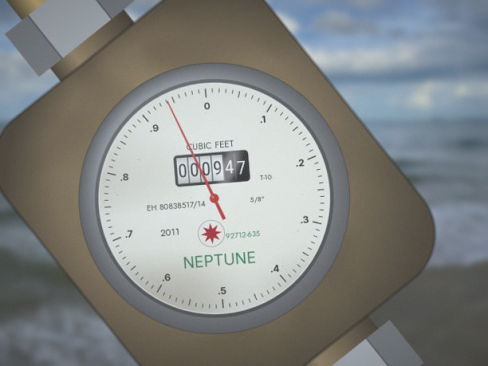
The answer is 946.94 ft³
